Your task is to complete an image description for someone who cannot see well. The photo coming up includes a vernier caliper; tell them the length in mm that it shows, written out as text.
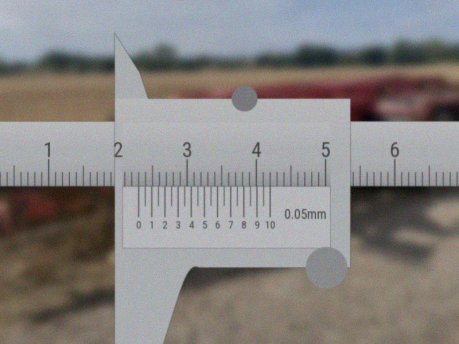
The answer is 23.0 mm
